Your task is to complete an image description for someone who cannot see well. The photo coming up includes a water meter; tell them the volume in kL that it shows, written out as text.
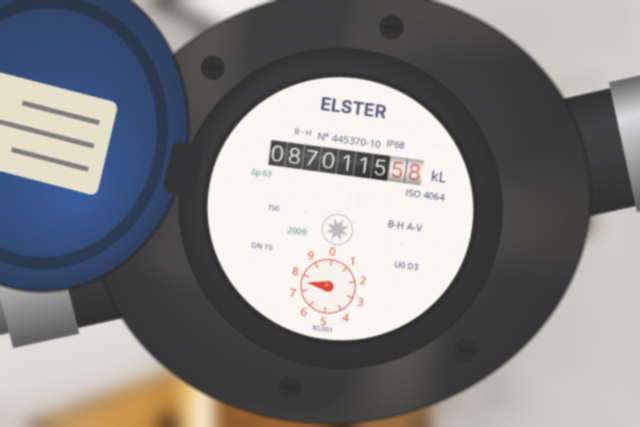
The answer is 870115.587 kL
